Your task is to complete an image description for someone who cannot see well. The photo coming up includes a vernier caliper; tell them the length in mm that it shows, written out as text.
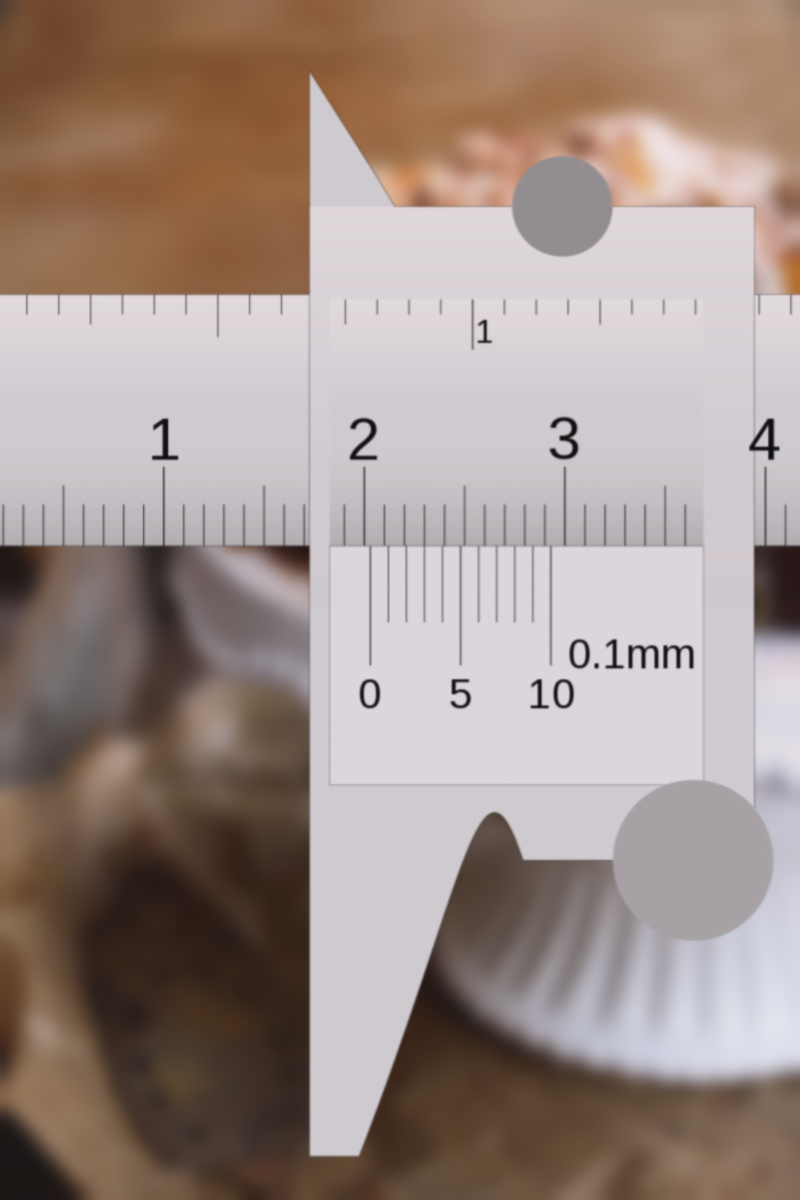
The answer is 20.3 mm
